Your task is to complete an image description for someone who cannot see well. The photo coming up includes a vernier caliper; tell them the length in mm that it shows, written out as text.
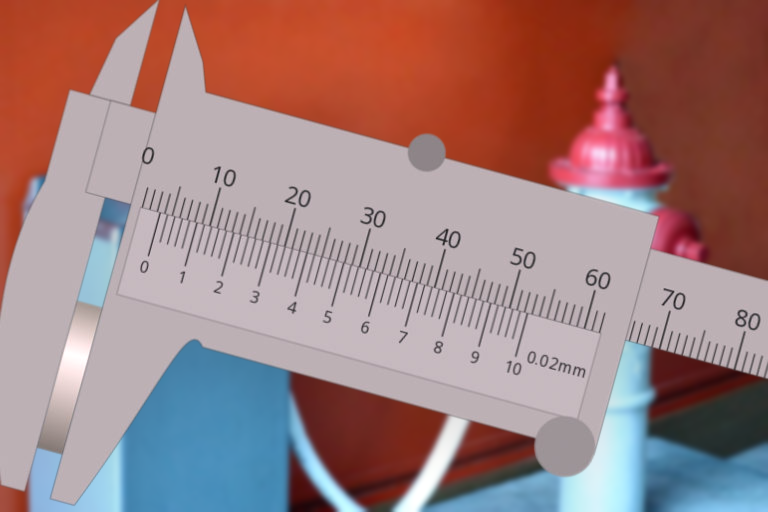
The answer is 3.4 mm
